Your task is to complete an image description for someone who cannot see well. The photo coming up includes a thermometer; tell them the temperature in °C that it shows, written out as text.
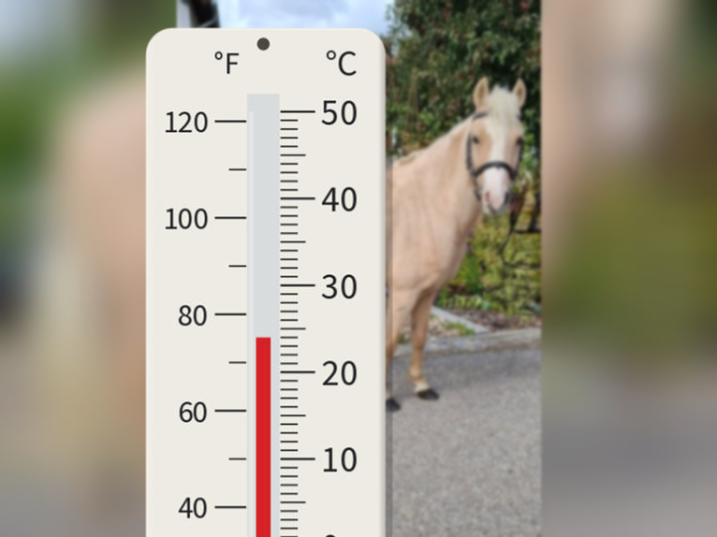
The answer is 24 °C
